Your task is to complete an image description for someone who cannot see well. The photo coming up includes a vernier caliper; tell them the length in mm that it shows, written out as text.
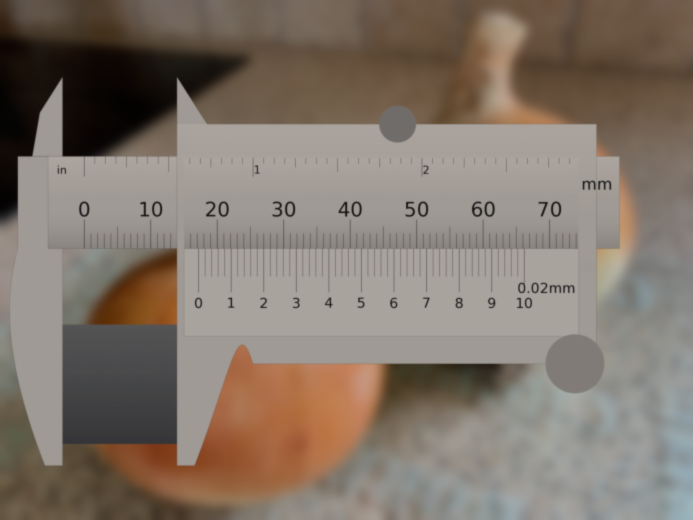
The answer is 17.2 mm
